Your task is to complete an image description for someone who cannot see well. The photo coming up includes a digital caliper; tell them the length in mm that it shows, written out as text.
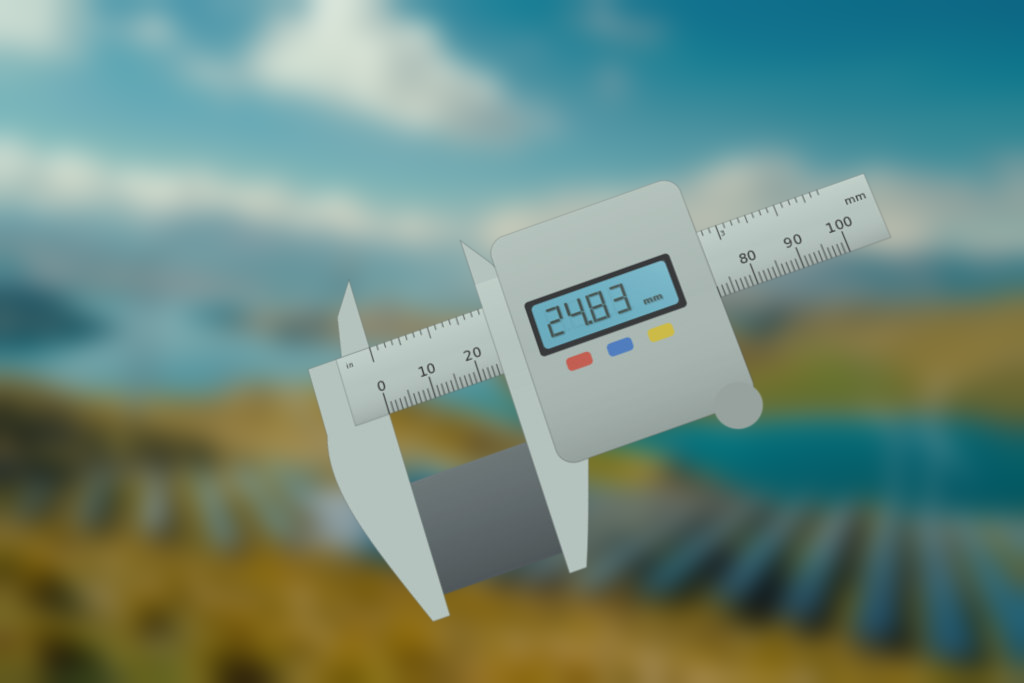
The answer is 24.83 mm
